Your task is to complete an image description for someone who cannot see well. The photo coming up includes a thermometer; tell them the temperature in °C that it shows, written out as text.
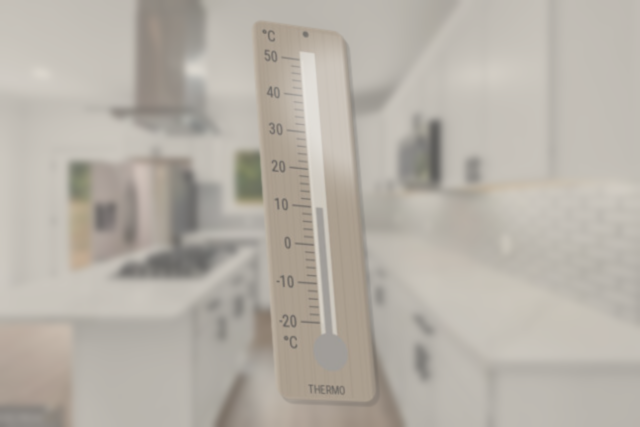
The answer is 10 °C
